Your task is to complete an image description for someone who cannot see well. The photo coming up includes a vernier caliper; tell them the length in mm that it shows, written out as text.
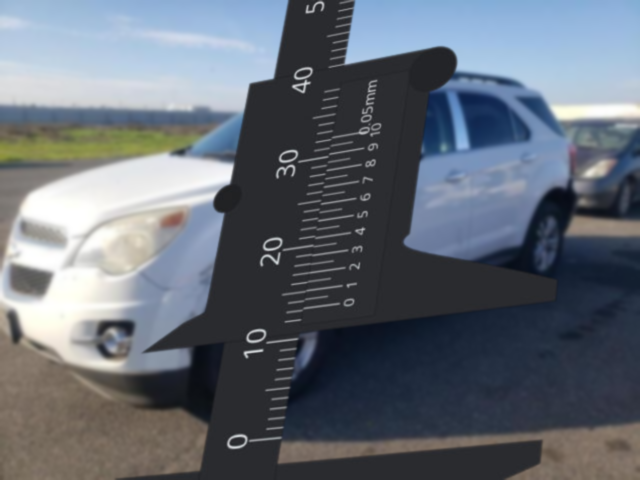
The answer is 13.2 mm
